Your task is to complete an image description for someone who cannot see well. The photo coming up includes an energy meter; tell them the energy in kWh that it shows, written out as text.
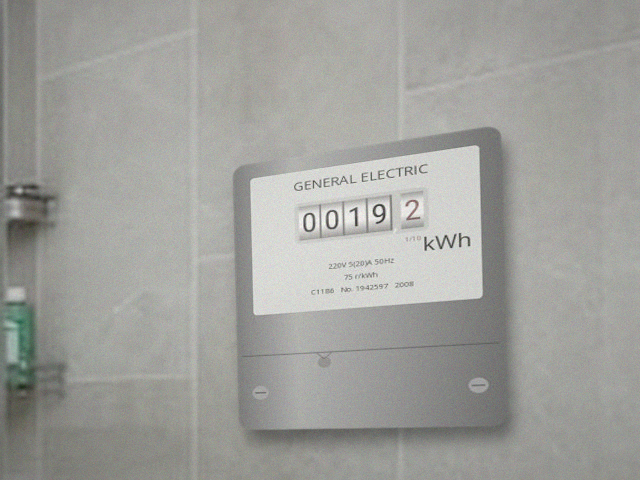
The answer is 19.2 kWh
